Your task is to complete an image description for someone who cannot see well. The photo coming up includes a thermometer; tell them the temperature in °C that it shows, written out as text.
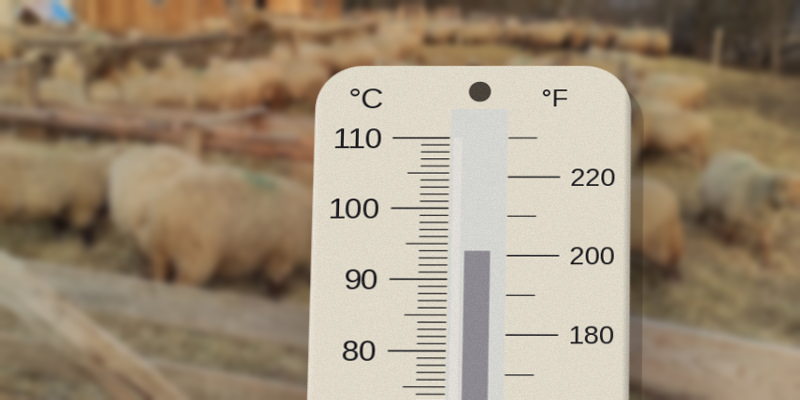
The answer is 94 °C
